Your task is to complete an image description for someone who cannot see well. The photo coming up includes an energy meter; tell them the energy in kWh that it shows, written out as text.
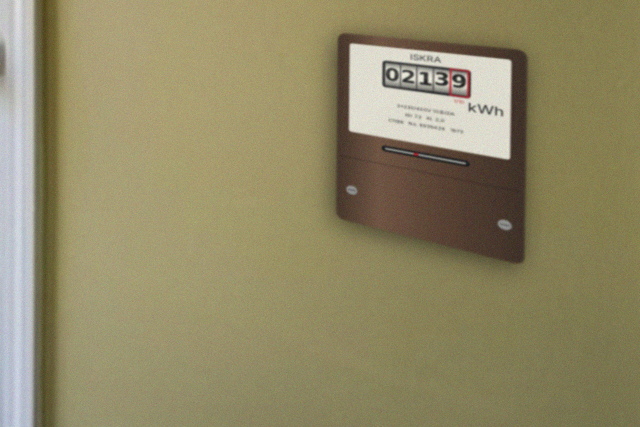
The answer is 213.9 kWh
